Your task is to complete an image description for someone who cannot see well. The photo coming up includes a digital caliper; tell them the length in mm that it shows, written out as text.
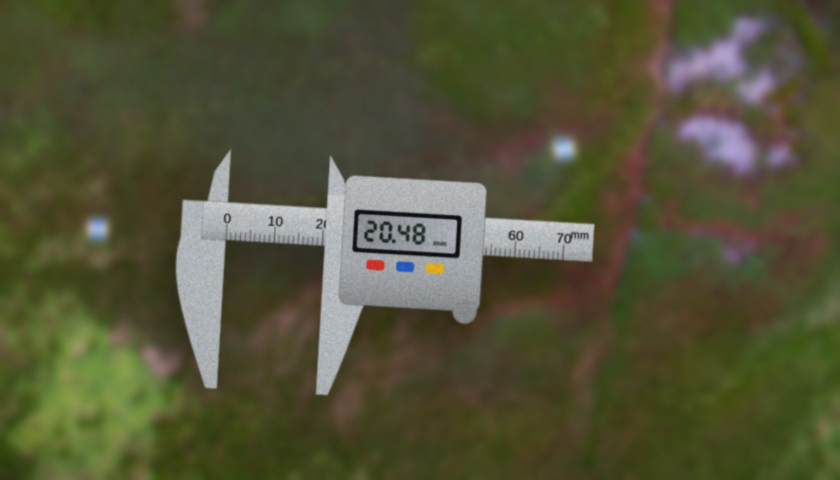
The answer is 20.48 mm
